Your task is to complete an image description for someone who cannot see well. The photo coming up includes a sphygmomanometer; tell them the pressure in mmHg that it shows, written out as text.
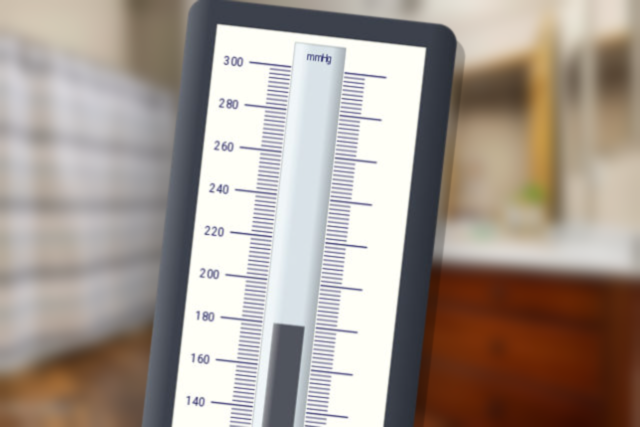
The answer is 180 mmHg
